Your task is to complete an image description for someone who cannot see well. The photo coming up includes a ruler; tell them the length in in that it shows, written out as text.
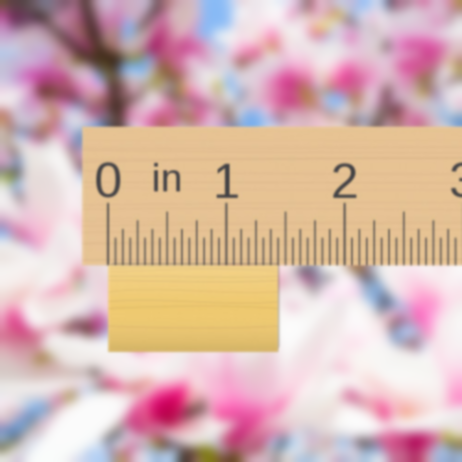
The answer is 1.4375 in
